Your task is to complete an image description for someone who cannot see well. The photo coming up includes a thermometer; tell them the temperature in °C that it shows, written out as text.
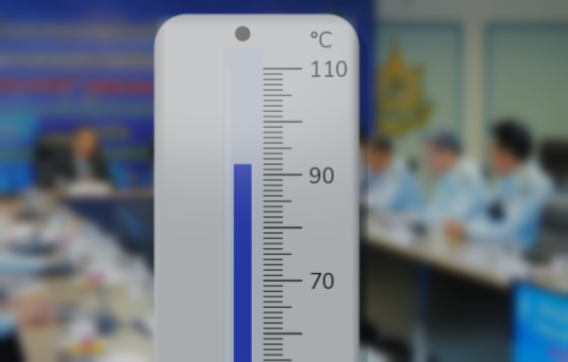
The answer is 92 °C
